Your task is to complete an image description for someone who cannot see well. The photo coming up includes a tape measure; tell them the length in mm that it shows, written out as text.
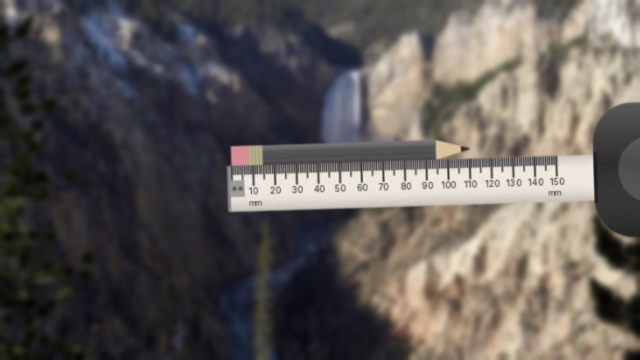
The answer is 110 mm
